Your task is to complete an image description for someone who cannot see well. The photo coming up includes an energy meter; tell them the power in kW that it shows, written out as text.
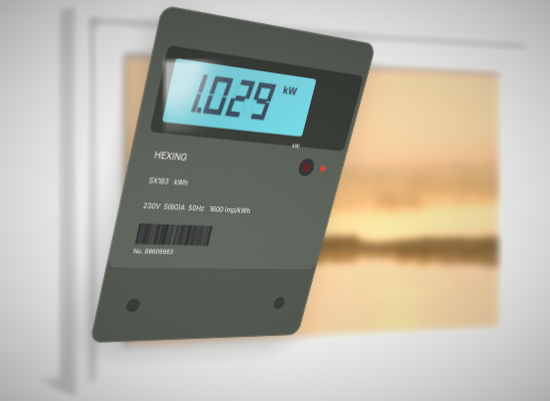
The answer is 1.029 kW
